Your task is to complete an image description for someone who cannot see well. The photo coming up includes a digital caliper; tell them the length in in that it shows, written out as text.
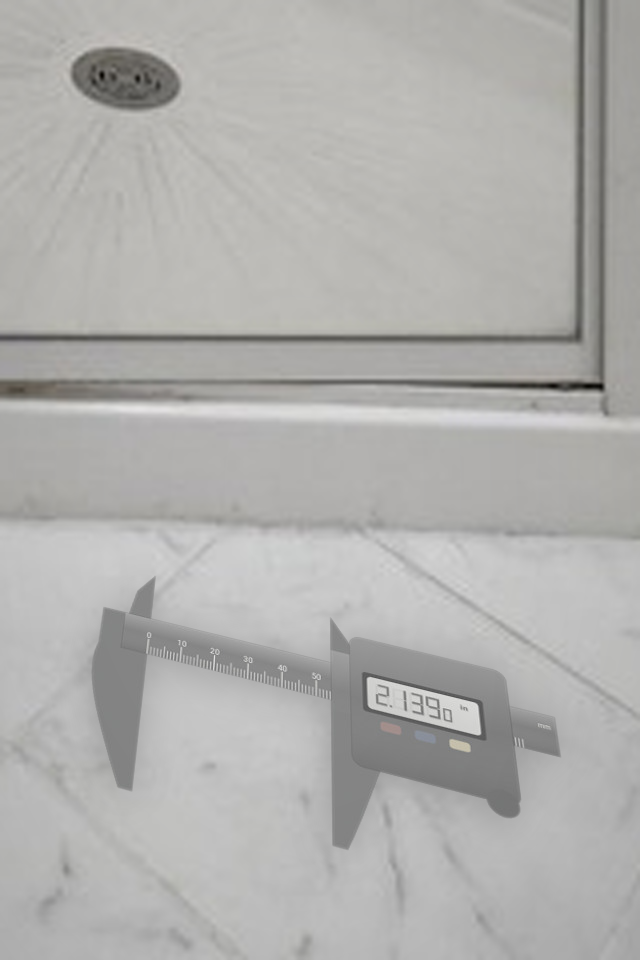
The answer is 2.1390 in
